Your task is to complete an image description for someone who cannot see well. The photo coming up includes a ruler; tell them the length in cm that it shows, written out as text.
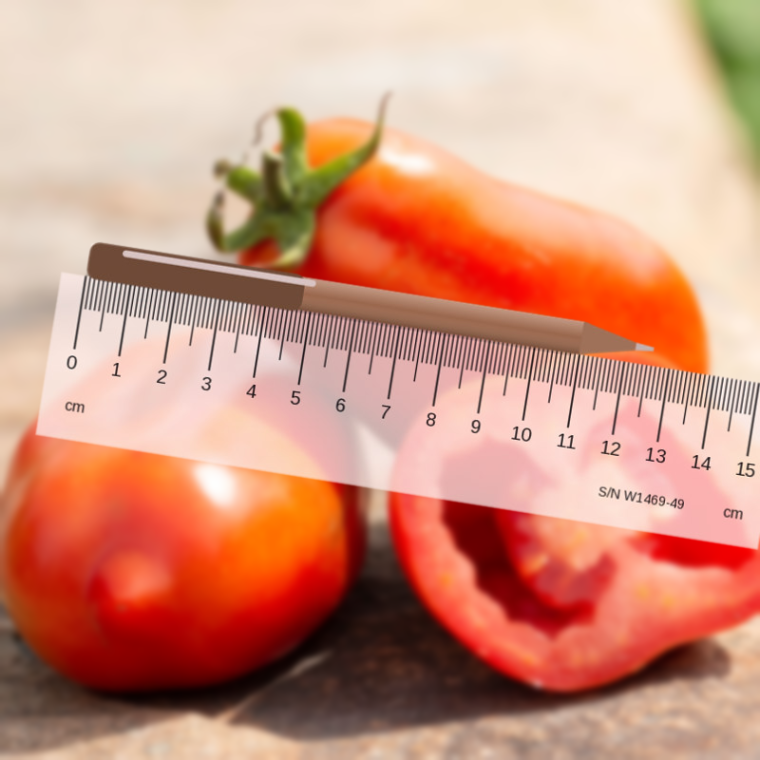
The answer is 12.6 cm
